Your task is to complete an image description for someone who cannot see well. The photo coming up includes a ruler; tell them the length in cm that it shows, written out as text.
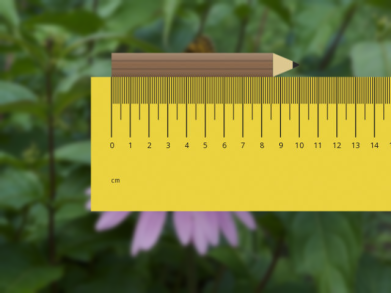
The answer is 10 cm
